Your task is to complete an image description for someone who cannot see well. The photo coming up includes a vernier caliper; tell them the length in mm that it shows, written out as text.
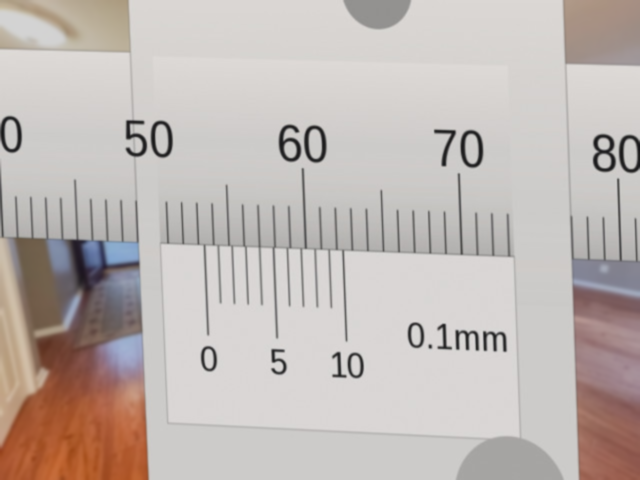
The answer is 53.4 mm
